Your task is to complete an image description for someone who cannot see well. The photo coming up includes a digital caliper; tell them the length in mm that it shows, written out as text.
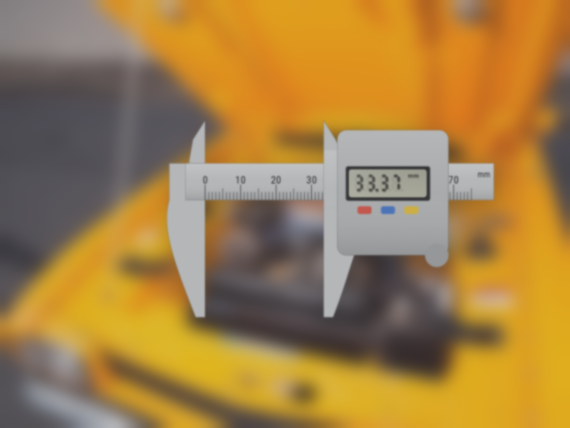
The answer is 33.37 mm
